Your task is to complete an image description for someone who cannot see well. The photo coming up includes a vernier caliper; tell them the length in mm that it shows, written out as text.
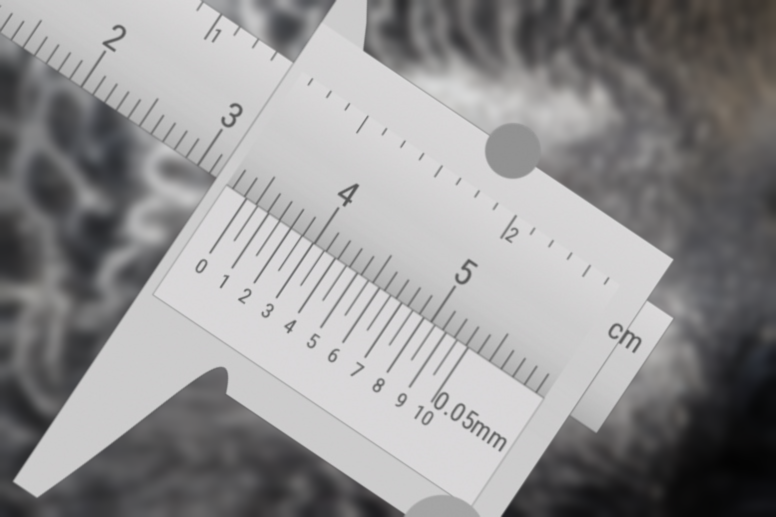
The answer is 34.2 mm
